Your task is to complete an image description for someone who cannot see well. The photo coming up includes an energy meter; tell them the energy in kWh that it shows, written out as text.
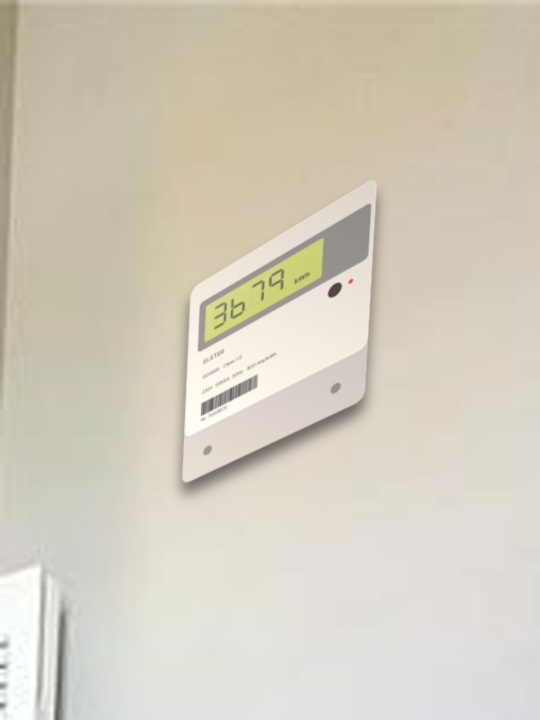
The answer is 3679 kWh
